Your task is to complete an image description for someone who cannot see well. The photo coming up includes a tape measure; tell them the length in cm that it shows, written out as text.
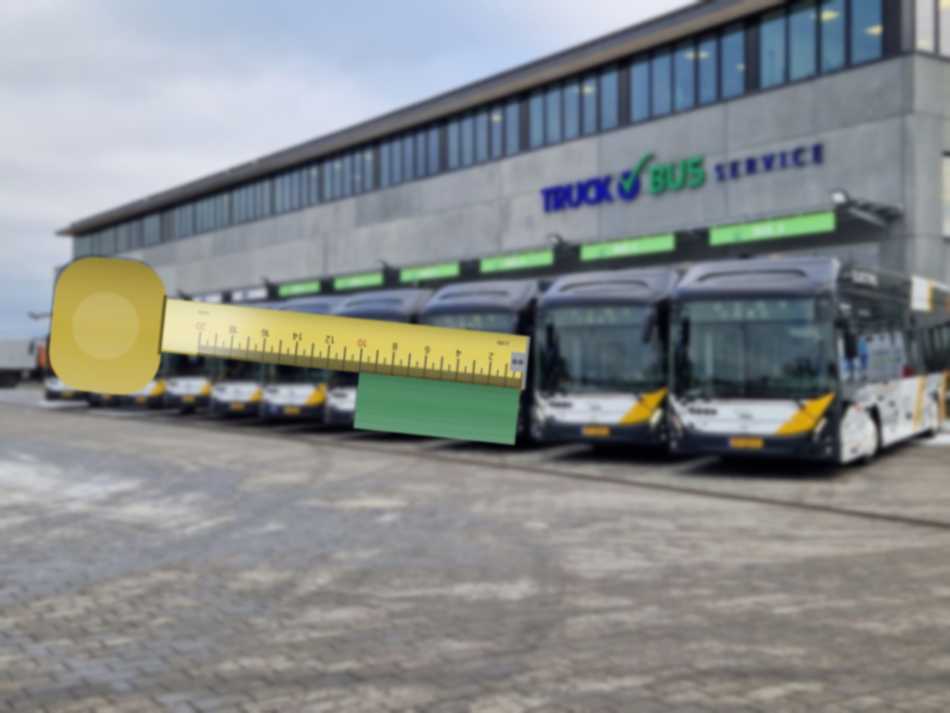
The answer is 10 cm
